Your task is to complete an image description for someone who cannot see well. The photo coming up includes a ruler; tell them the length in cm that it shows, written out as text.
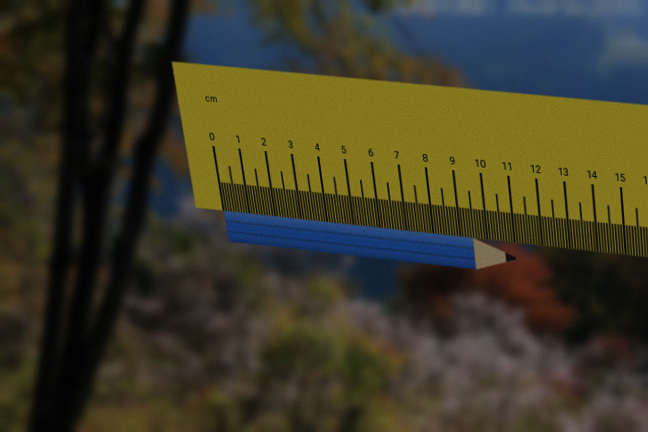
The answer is 11 cm
